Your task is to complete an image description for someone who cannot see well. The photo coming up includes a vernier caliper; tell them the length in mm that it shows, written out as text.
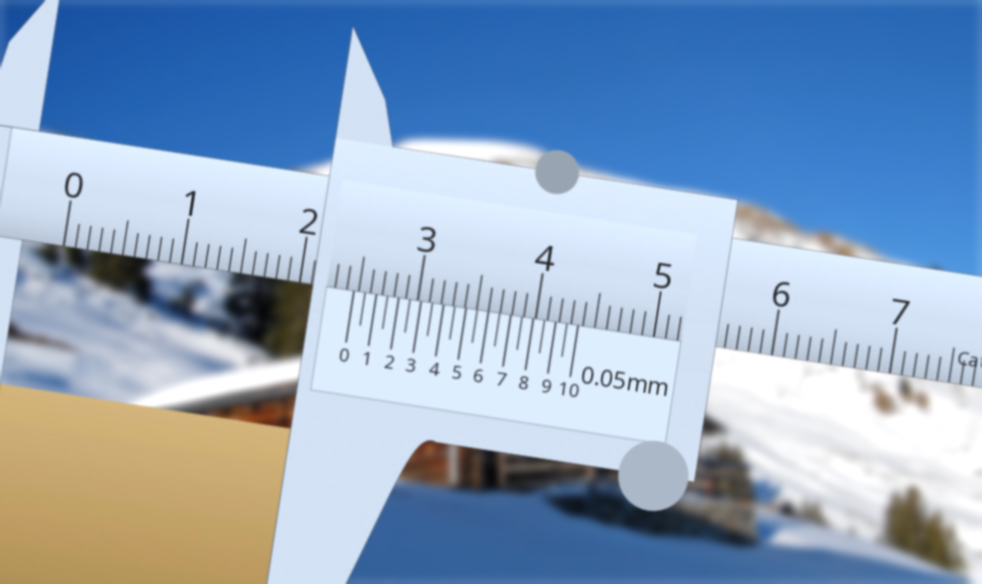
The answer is 24.6 mm
